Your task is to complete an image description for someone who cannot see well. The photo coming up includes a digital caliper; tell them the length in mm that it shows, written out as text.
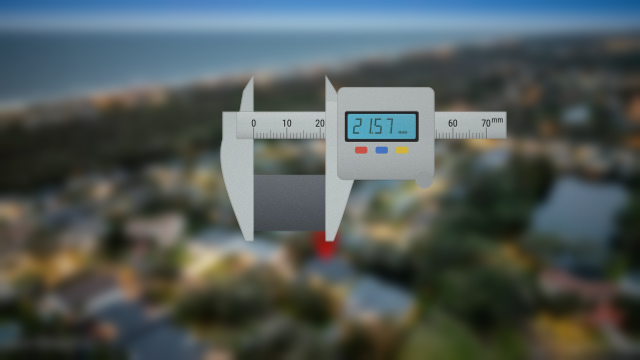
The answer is 21.57 mm
